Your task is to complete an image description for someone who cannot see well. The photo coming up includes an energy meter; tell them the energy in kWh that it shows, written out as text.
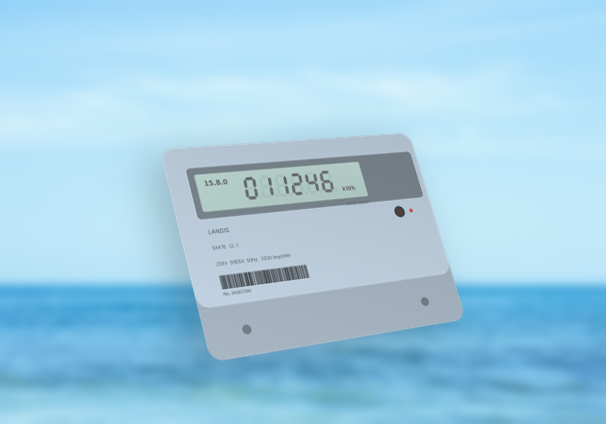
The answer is 11246 kWh
